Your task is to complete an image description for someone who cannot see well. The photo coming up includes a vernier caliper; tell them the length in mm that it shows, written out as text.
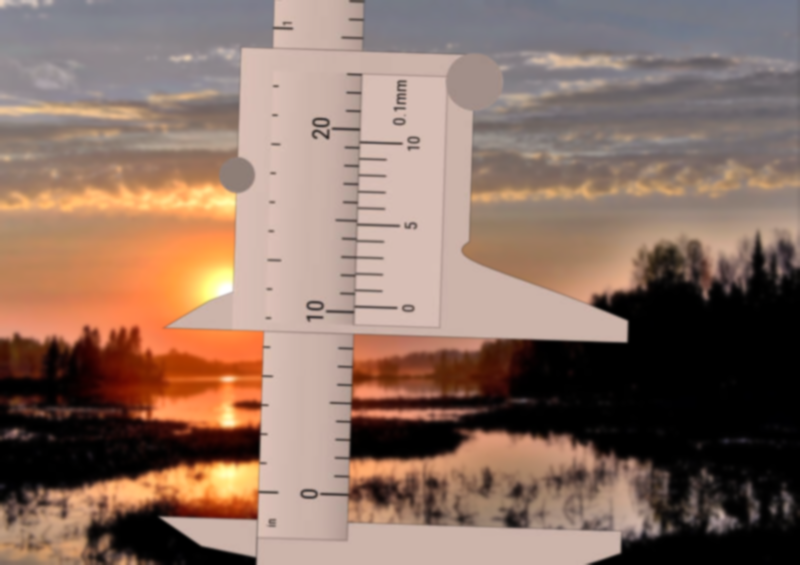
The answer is 10.3 mm
